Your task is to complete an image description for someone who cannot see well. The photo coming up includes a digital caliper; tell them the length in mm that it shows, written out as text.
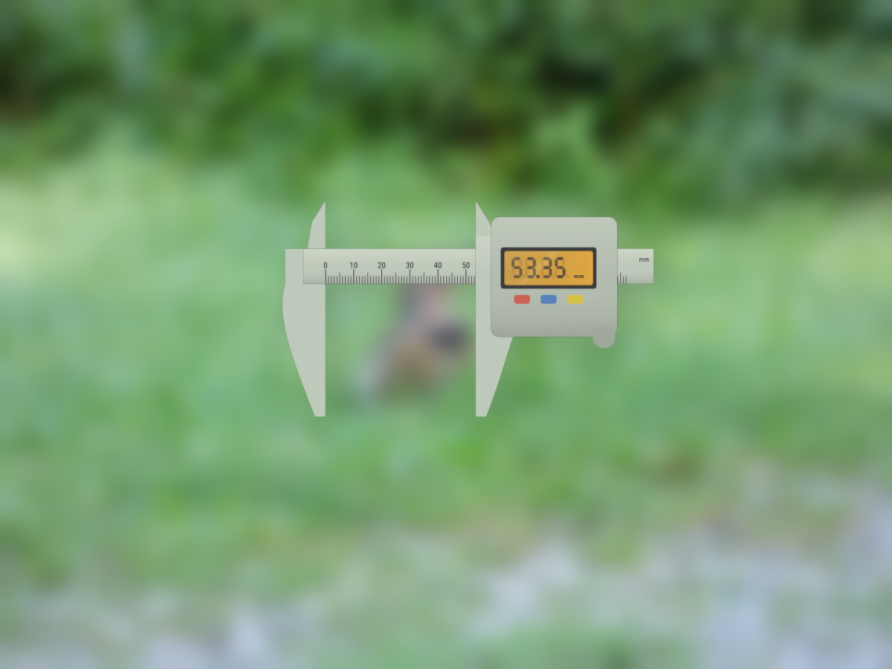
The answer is 53.35 mm
